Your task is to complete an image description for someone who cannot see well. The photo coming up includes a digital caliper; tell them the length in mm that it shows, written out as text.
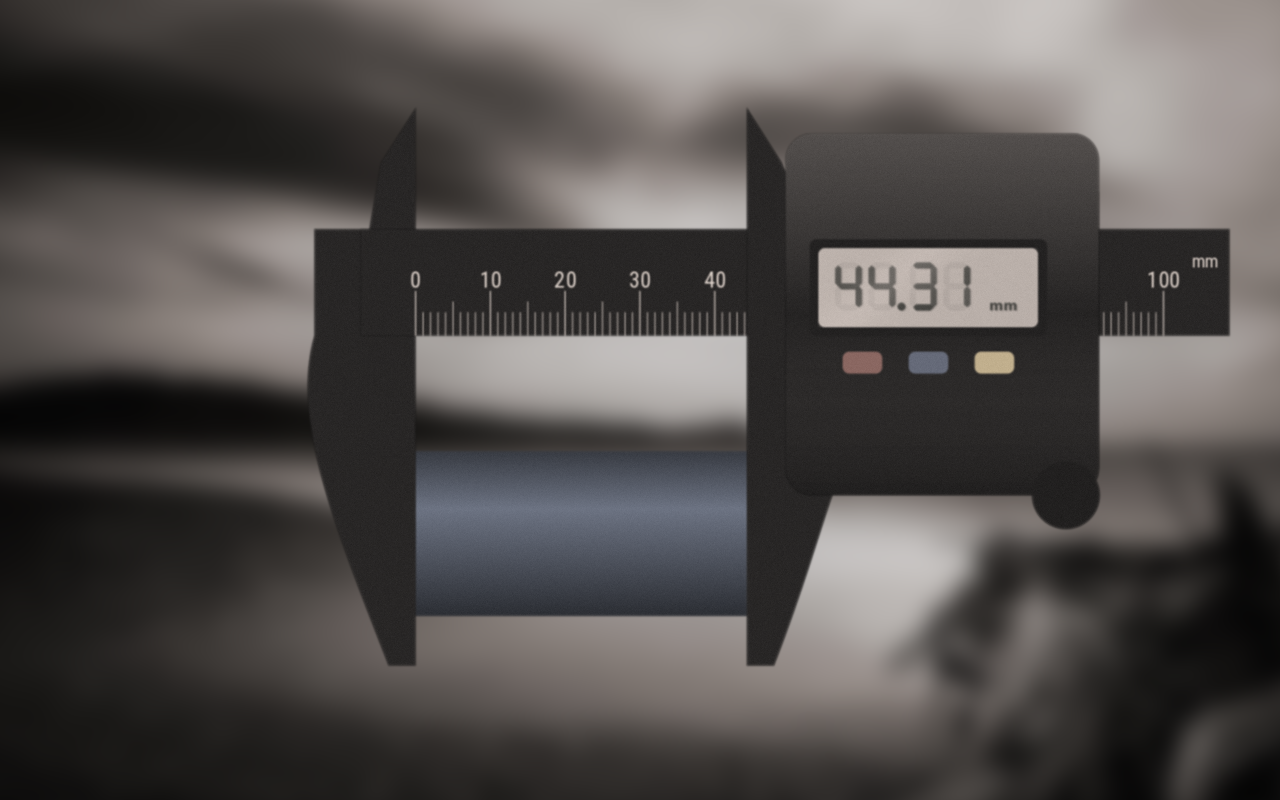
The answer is 44.31 mm
